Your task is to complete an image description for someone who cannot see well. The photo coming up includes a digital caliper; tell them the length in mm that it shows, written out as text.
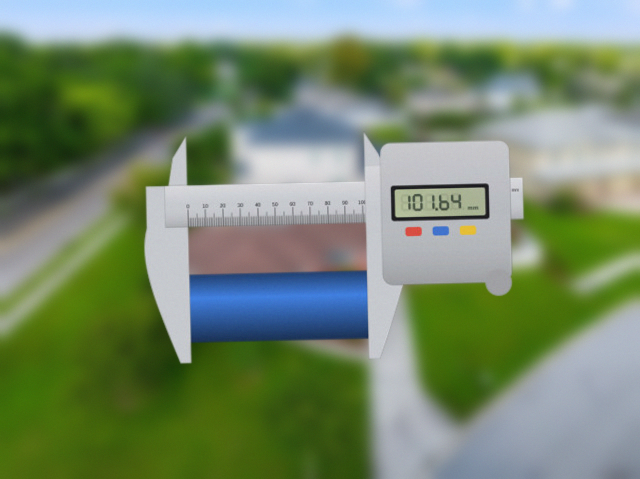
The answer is 101.64 mm
